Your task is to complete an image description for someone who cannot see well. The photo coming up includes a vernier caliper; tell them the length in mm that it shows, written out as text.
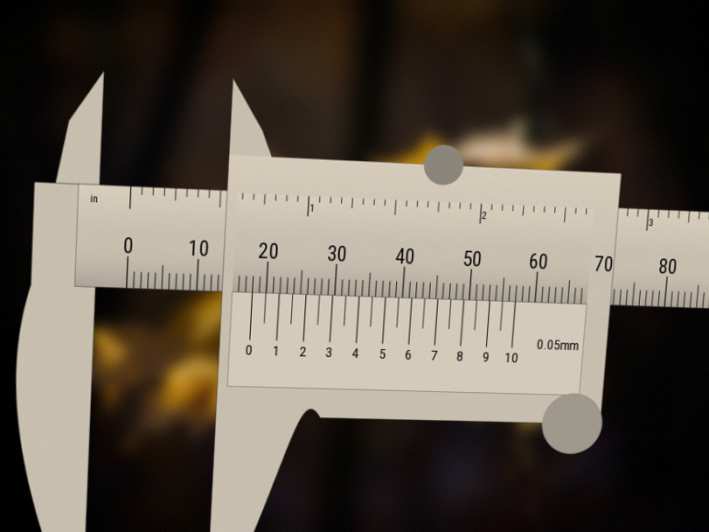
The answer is 18.0 mm
